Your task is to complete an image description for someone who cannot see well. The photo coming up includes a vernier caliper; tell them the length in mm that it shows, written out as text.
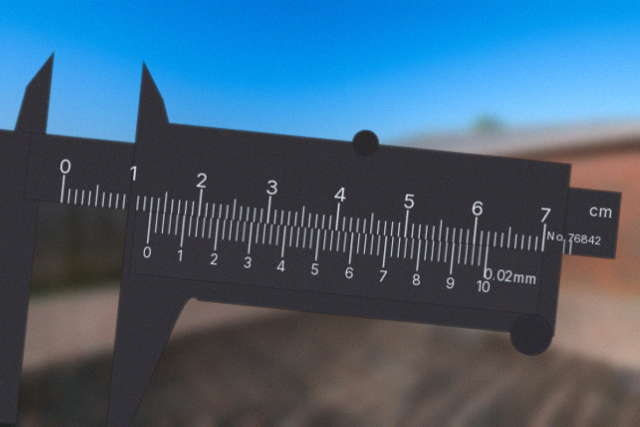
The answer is 13.0 mm
